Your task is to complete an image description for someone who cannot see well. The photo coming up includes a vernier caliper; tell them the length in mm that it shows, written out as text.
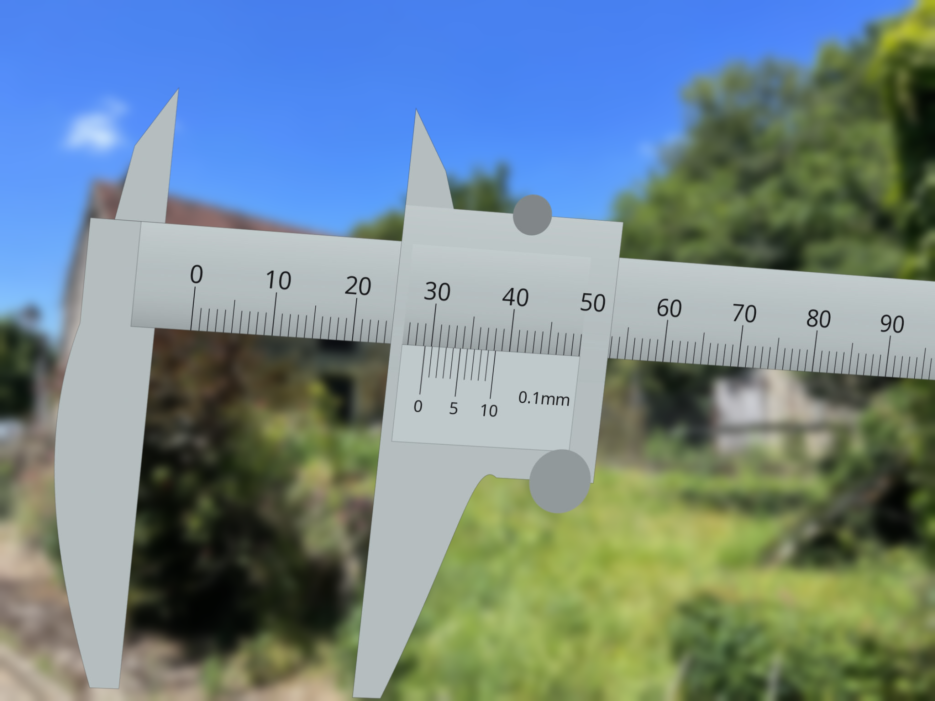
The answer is 29.2 mm
